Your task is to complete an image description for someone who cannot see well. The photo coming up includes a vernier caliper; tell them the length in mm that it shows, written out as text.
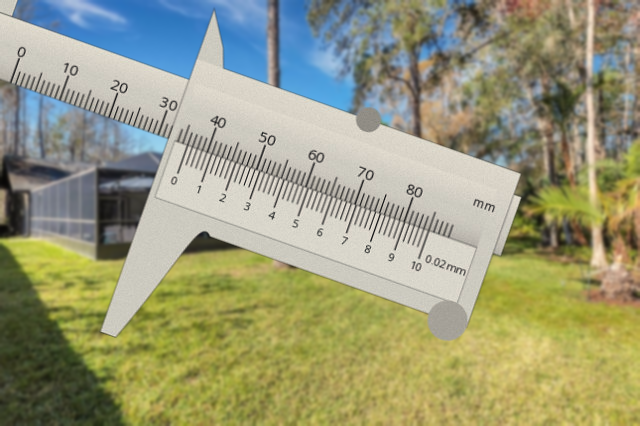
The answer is 36.0 mm
